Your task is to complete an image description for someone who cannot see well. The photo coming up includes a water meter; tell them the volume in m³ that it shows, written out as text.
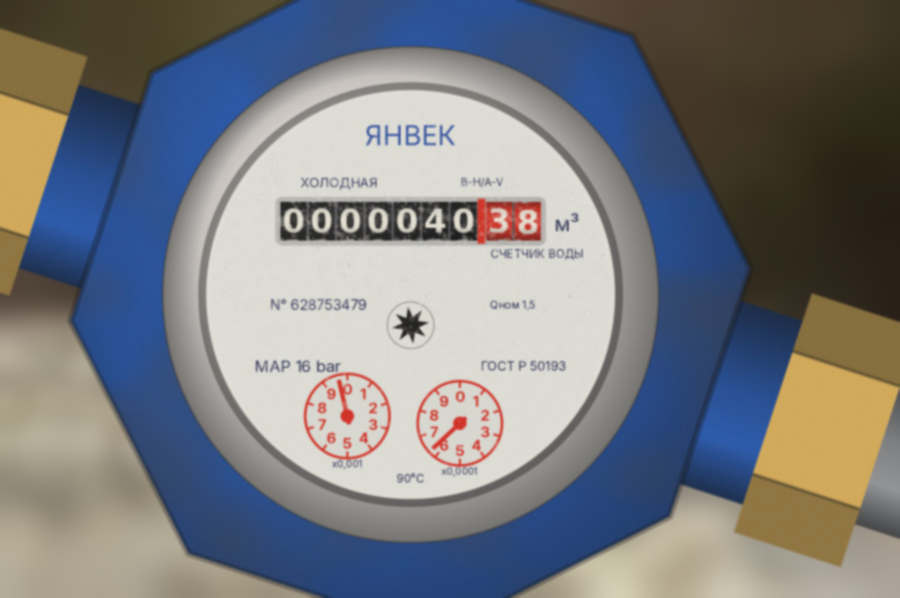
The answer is 40.3796 m³
